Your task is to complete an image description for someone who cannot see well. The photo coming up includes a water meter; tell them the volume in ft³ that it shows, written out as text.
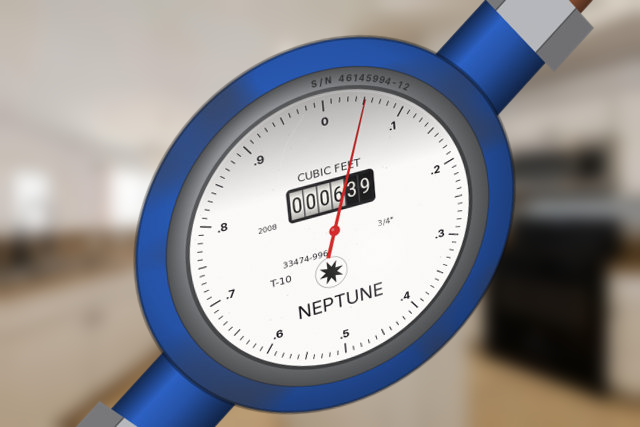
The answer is 639.05 ft³
